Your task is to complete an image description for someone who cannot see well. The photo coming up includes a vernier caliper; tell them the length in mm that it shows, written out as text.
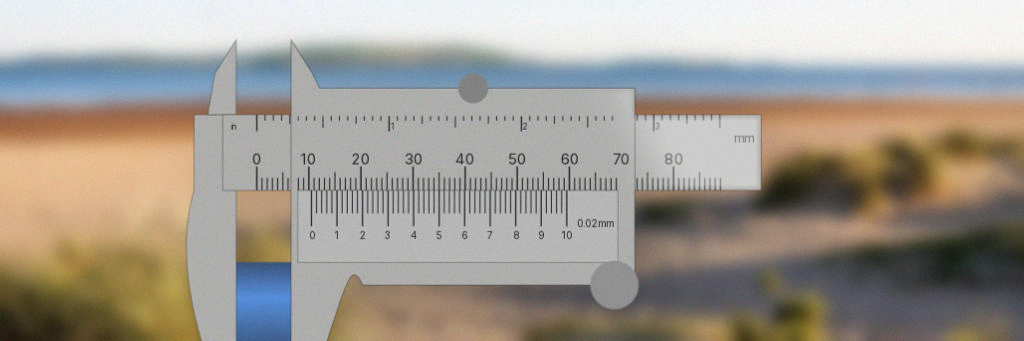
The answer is 10.5 mm
